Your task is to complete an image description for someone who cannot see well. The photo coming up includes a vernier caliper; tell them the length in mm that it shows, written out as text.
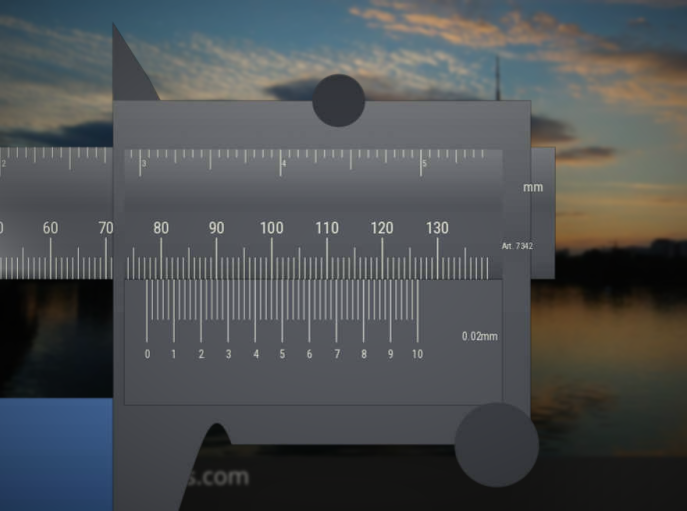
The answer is 77.4 mm
